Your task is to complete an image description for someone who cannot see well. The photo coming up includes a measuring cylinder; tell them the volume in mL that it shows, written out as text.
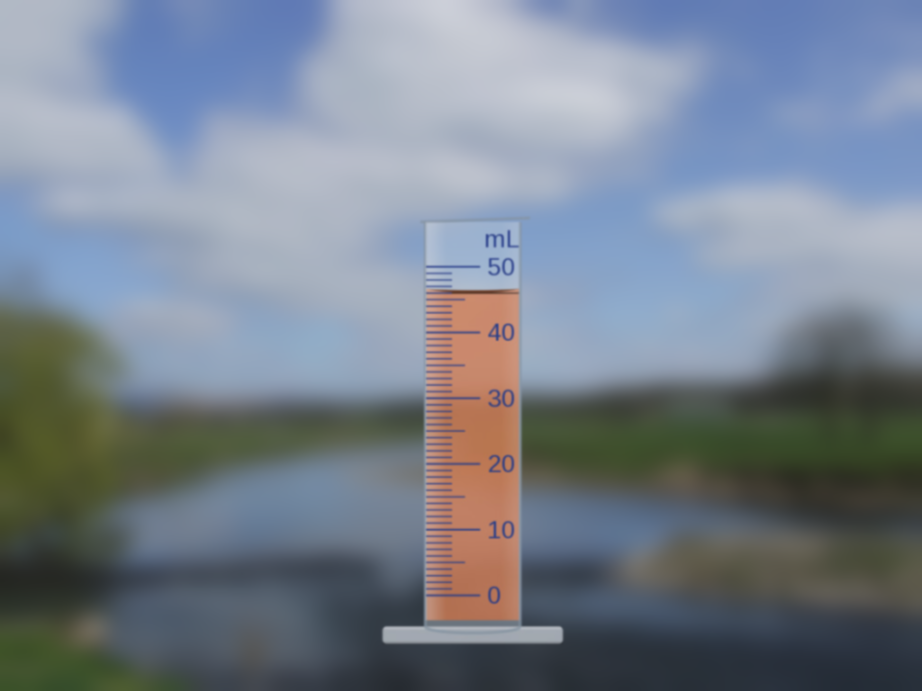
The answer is 46 mL
